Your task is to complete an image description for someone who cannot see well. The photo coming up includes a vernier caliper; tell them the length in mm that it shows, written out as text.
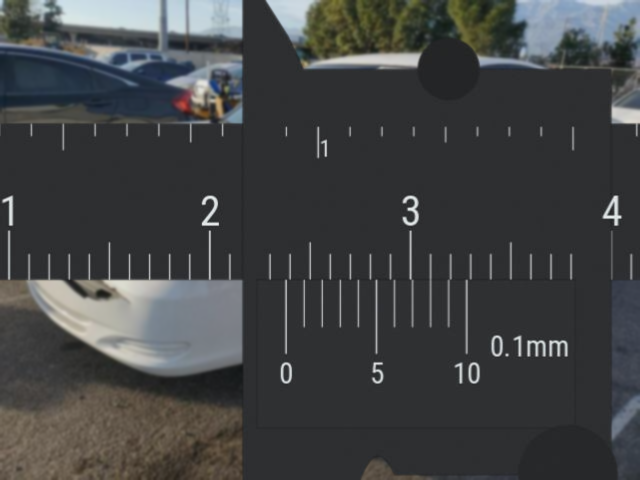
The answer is 23.8 mm
